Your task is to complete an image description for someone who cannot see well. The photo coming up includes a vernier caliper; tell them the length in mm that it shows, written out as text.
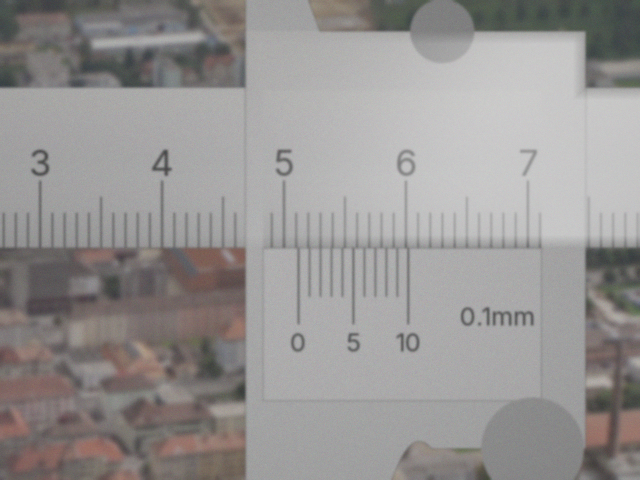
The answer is 51.2 mm
